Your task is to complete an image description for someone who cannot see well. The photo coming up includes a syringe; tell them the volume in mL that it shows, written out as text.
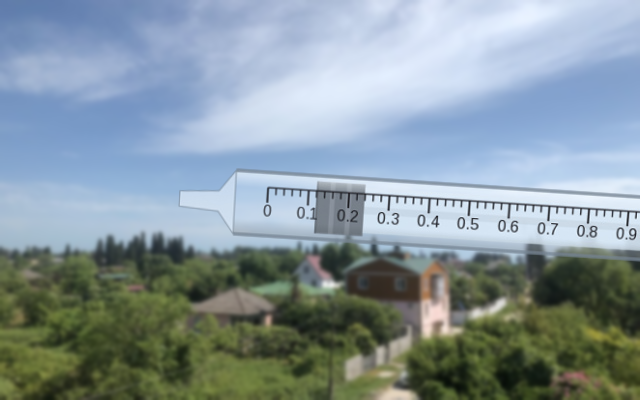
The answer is 0.12 mL
